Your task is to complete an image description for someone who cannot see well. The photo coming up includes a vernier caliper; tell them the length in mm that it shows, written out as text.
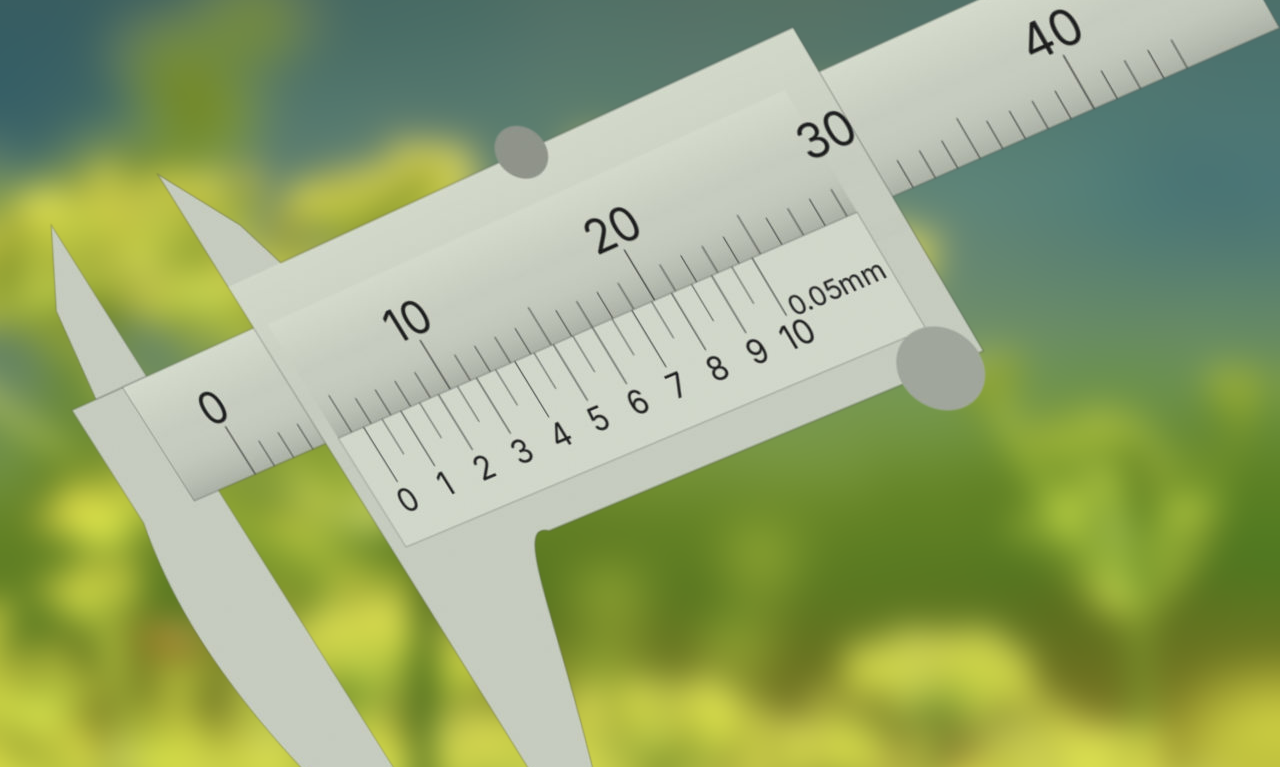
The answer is 5.6 mm
